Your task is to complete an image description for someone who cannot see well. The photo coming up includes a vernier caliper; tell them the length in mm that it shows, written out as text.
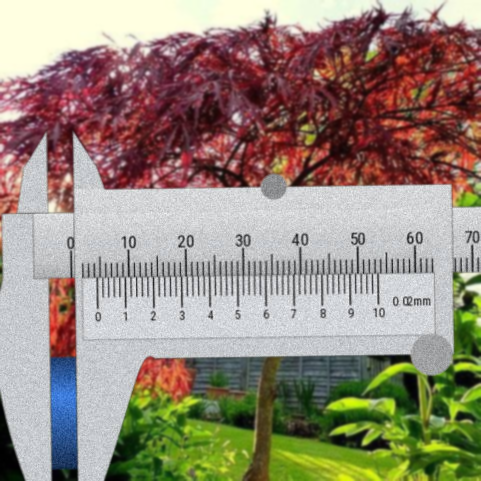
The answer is 4.5 mm
